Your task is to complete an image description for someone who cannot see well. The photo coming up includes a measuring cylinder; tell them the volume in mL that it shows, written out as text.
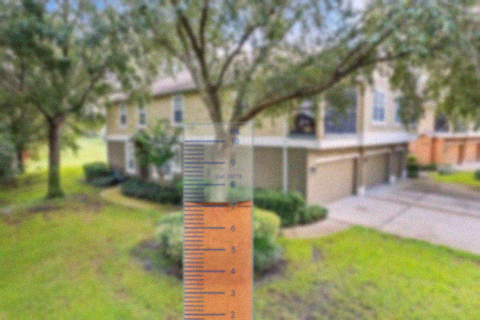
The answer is 7 mL
